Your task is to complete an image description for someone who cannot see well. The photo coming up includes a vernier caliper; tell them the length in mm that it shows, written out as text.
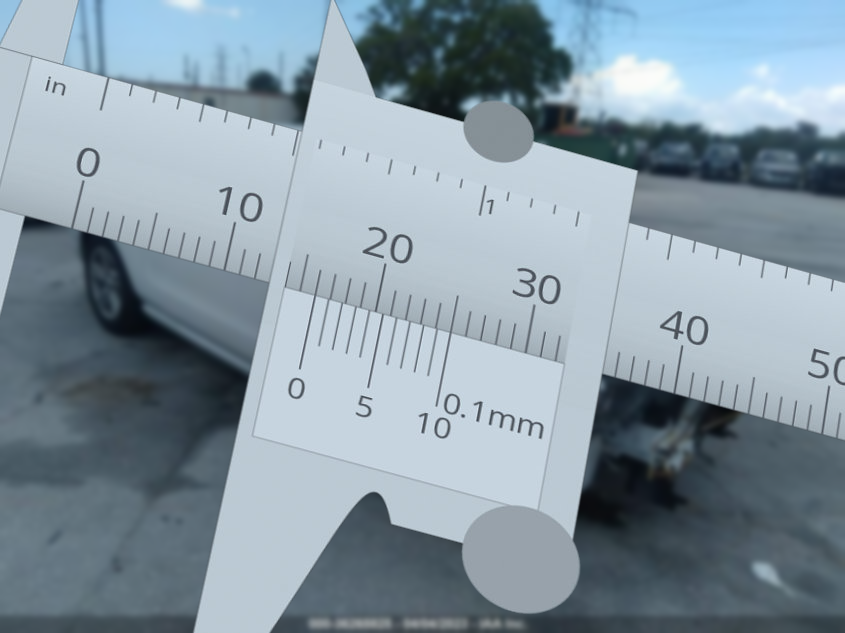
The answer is 16.0 mm
